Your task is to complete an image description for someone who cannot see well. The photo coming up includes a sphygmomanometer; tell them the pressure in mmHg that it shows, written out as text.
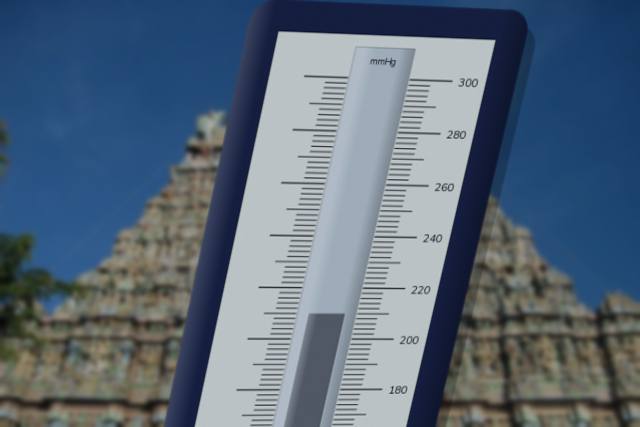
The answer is 210 mmHg
